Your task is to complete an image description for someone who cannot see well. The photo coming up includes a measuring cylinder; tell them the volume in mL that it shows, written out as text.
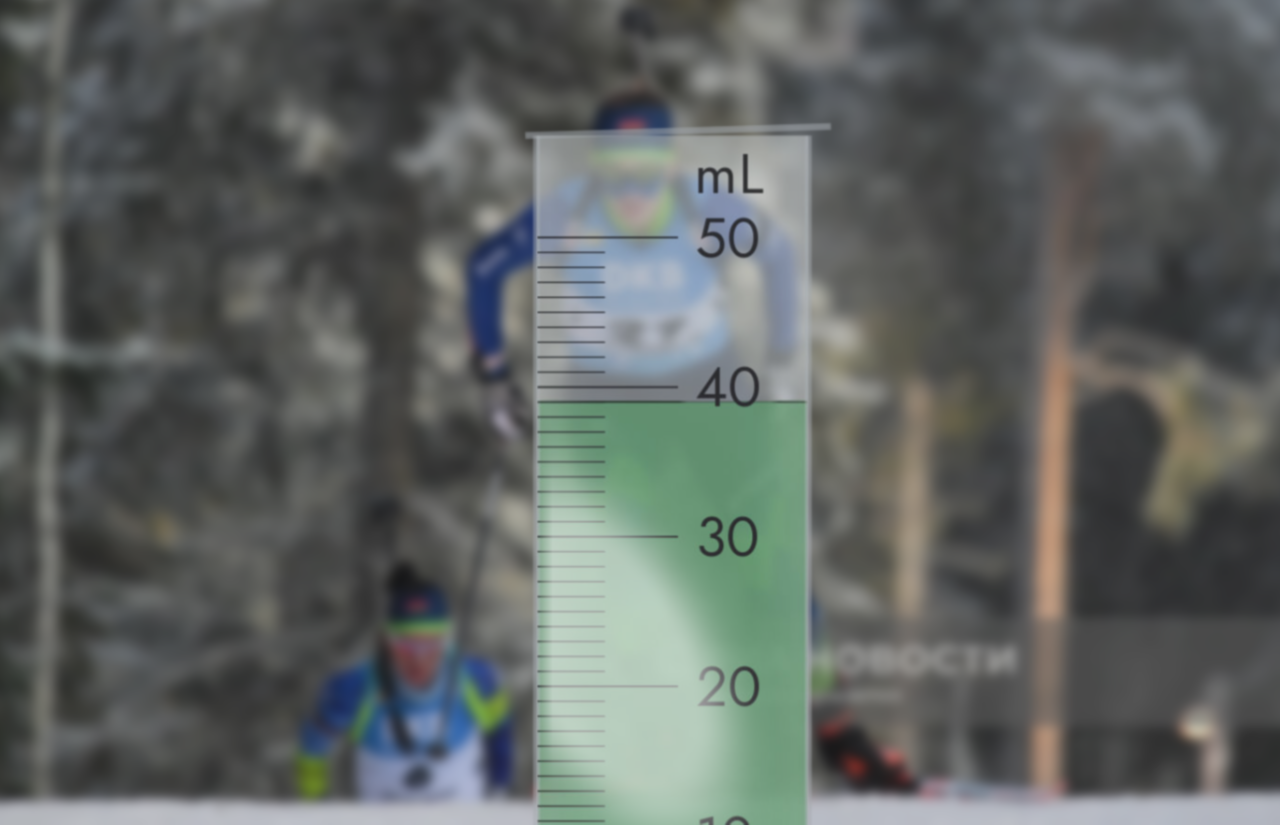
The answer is 39 mL
